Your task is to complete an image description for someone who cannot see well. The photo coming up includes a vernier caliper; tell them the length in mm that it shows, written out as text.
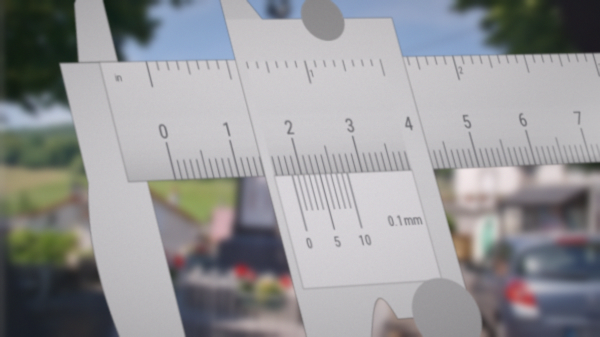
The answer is 18.5 mm
